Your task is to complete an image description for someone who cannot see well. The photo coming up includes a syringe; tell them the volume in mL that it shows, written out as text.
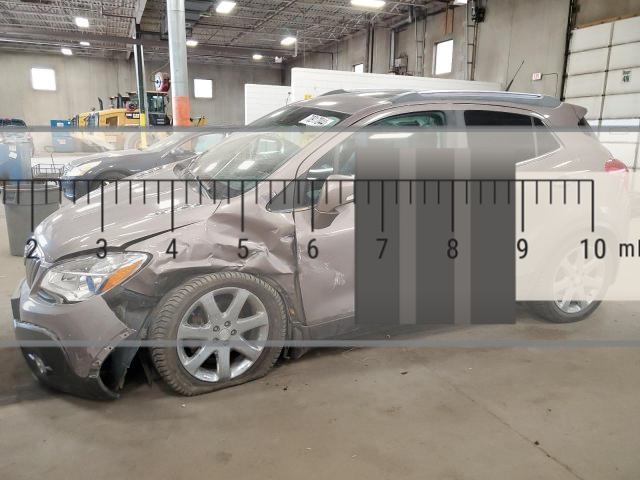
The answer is 6.6 mL
